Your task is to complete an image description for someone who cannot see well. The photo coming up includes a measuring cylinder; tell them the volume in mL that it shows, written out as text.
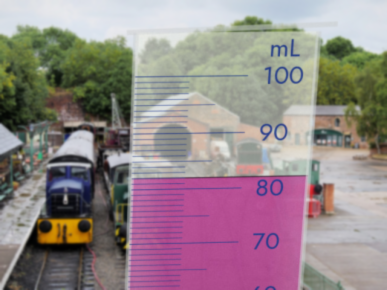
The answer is 82 mL
